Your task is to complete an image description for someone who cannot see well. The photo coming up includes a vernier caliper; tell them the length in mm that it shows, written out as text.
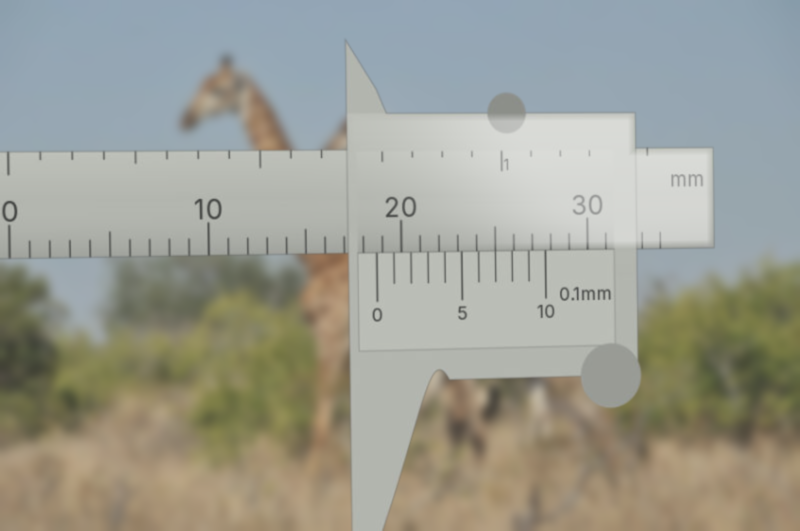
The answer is 18.7 mm
